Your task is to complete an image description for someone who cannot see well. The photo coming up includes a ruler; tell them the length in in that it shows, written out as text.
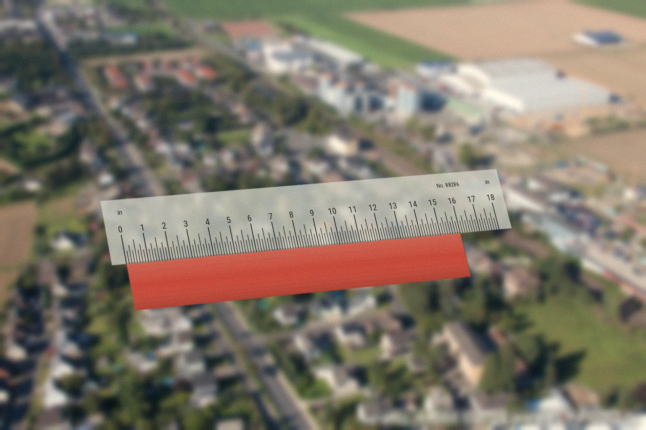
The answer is 16 in
